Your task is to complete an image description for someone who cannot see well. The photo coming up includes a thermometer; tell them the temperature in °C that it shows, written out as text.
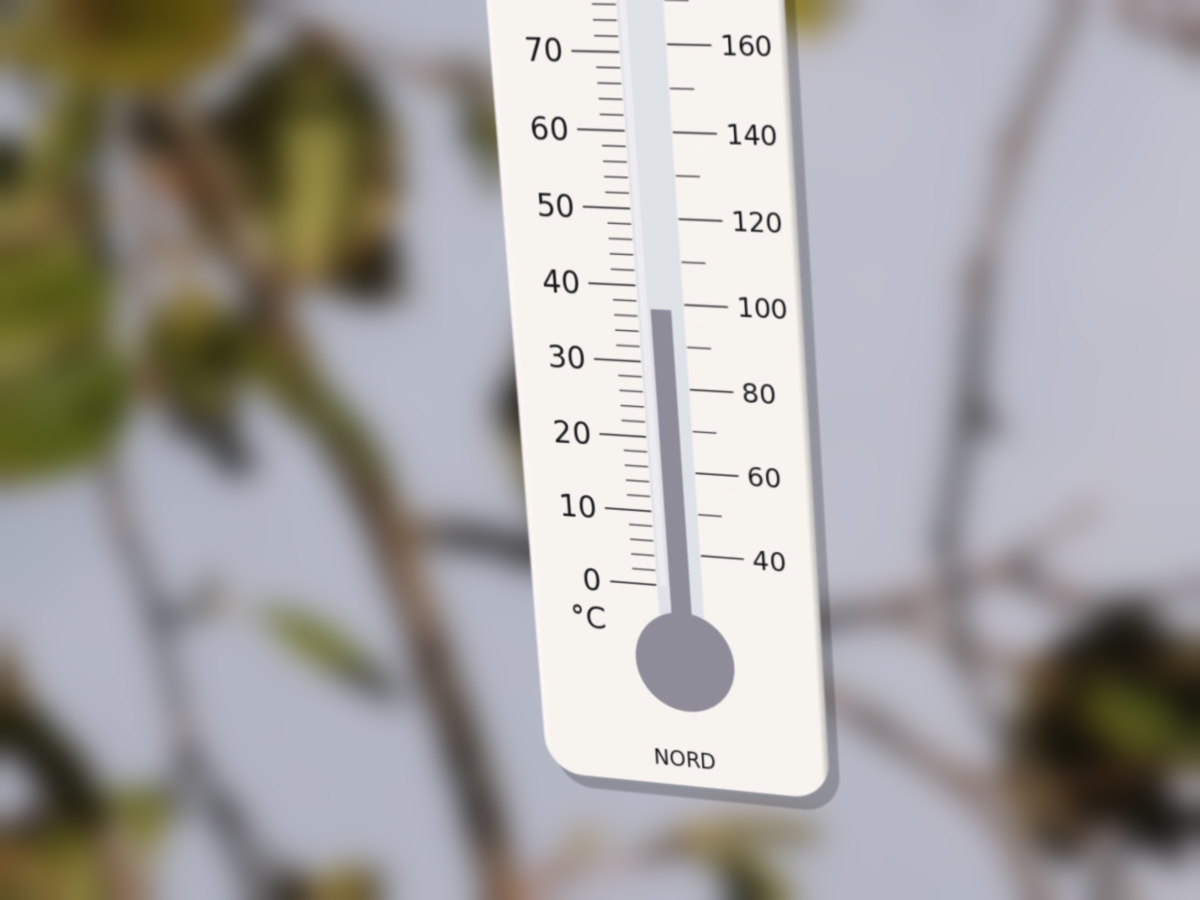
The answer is 37 °C
